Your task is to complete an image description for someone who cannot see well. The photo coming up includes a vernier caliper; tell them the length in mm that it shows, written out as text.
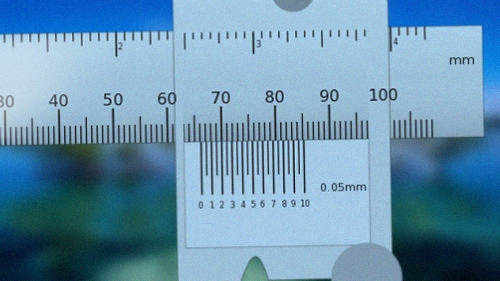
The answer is 66.2 mm
